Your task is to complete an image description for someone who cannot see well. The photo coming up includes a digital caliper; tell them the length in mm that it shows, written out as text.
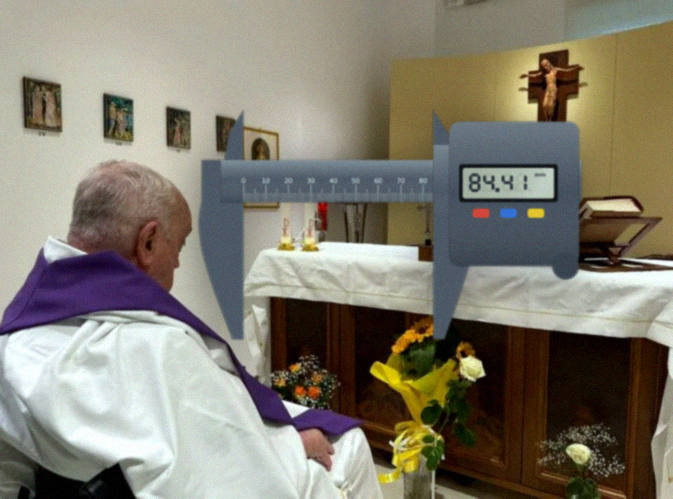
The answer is 84.41 mm
